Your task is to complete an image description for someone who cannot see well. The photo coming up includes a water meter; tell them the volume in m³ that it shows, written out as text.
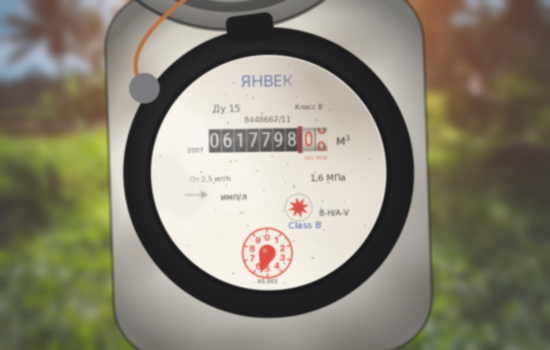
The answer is 617798.085 m³
